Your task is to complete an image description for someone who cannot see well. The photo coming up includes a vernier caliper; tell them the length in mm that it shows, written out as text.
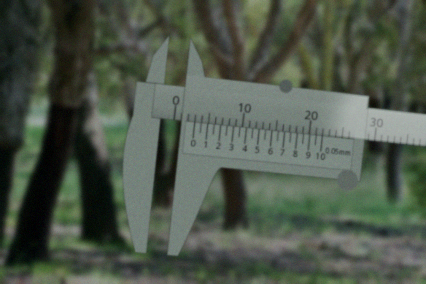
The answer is 3.0 mm
